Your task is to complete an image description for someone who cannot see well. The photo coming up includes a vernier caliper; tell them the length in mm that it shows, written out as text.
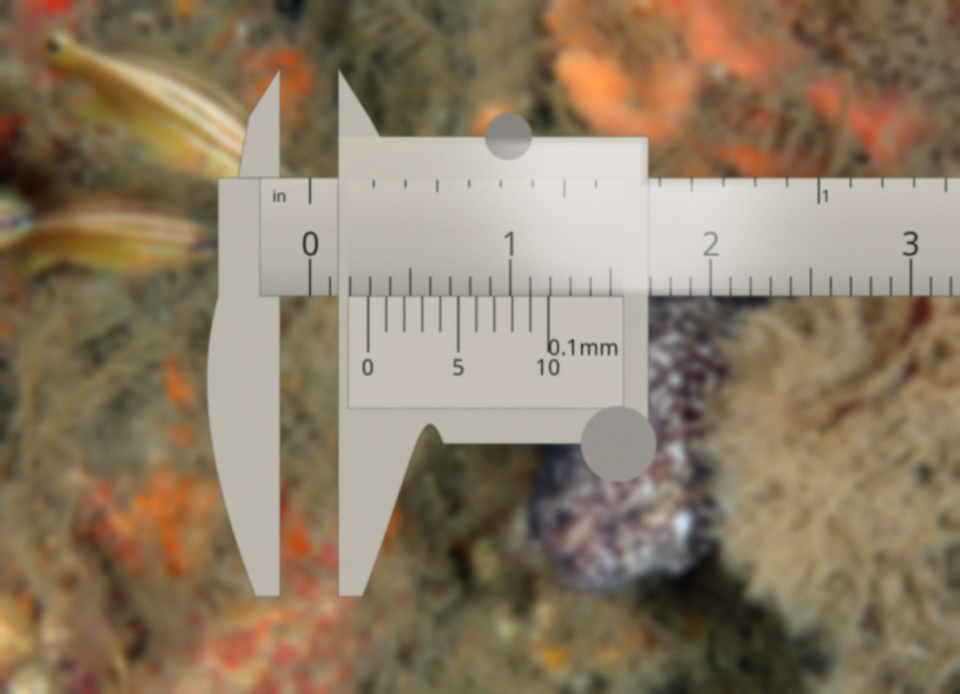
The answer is 2.9 mm
